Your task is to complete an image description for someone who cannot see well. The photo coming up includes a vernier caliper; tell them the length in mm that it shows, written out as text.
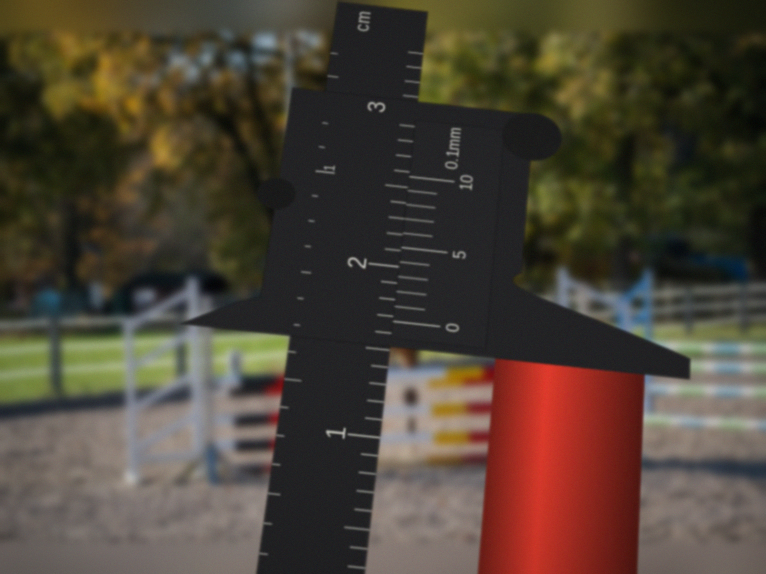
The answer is 16.7 mm
